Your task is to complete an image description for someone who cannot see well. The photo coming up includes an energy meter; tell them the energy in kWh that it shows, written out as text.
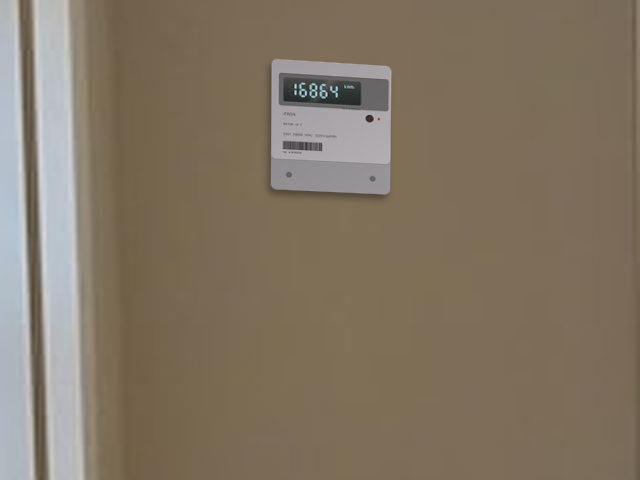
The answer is 16864 kWh
